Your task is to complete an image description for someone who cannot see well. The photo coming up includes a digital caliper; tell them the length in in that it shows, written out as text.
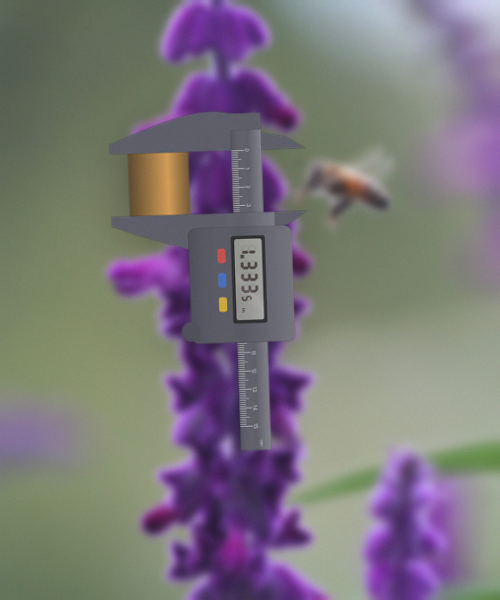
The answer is 1.3335 in
